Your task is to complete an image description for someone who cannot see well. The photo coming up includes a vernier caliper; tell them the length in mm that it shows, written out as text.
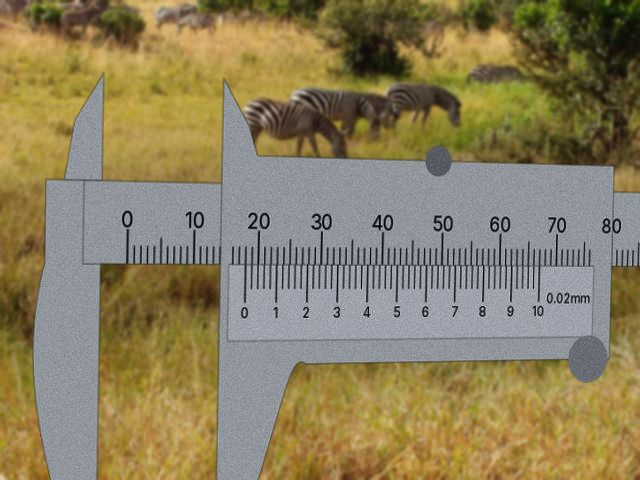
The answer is 18.0 mm
